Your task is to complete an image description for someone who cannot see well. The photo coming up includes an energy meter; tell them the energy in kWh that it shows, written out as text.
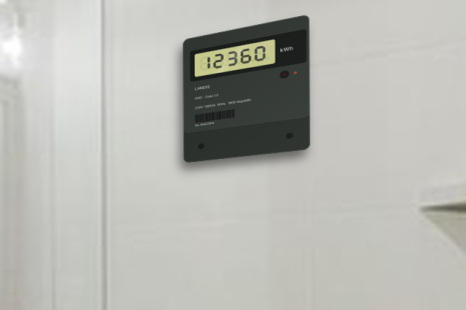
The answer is 12360 kWh
